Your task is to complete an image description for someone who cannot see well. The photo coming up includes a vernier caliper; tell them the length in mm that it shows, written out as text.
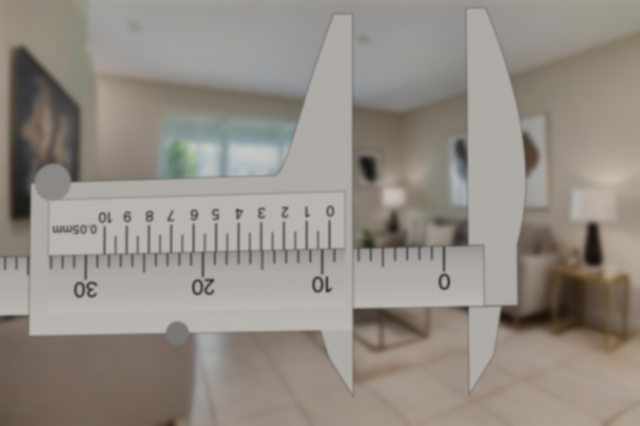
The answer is 9.4 mm
